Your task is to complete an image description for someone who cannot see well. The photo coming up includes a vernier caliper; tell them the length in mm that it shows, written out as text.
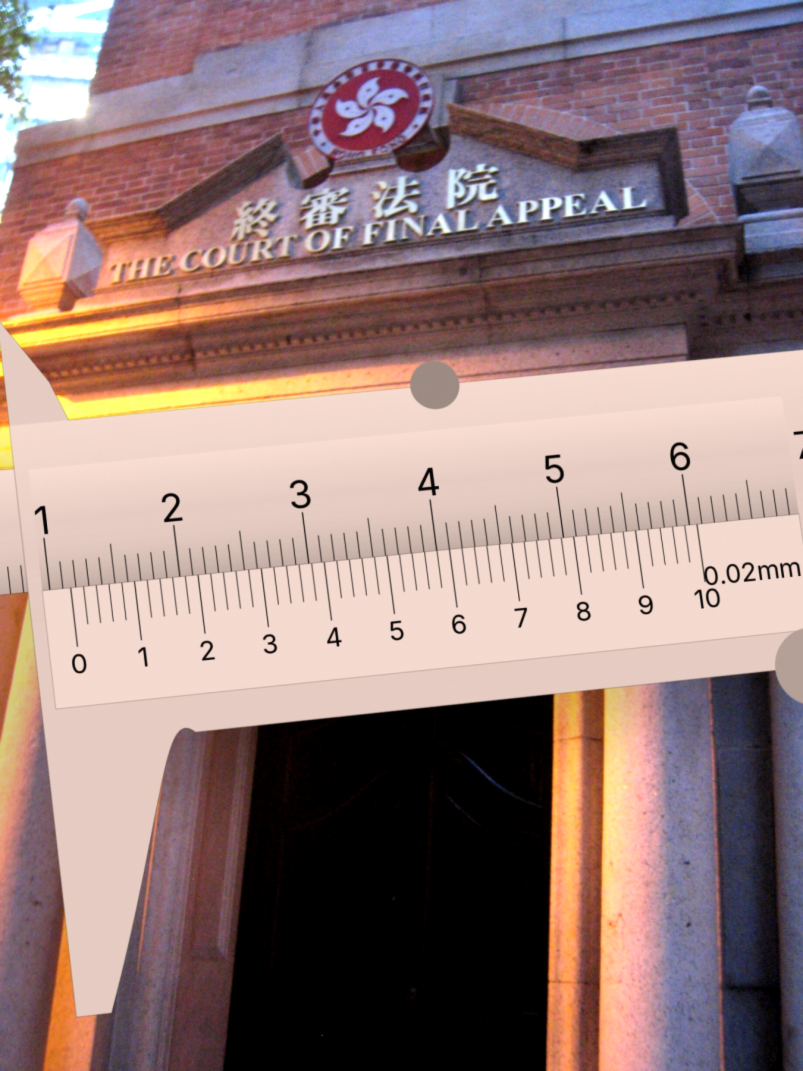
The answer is 11.6 mm
